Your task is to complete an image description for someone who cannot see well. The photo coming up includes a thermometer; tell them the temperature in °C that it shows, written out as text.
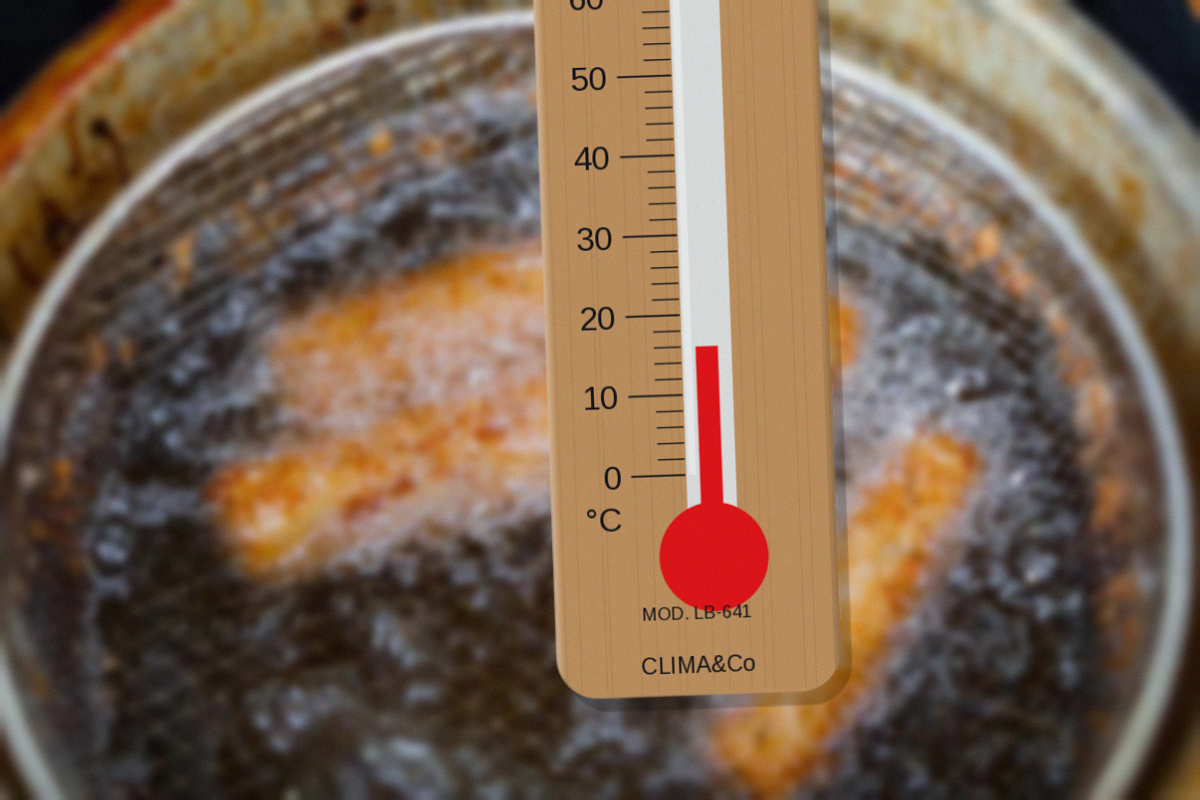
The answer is 16 °C
